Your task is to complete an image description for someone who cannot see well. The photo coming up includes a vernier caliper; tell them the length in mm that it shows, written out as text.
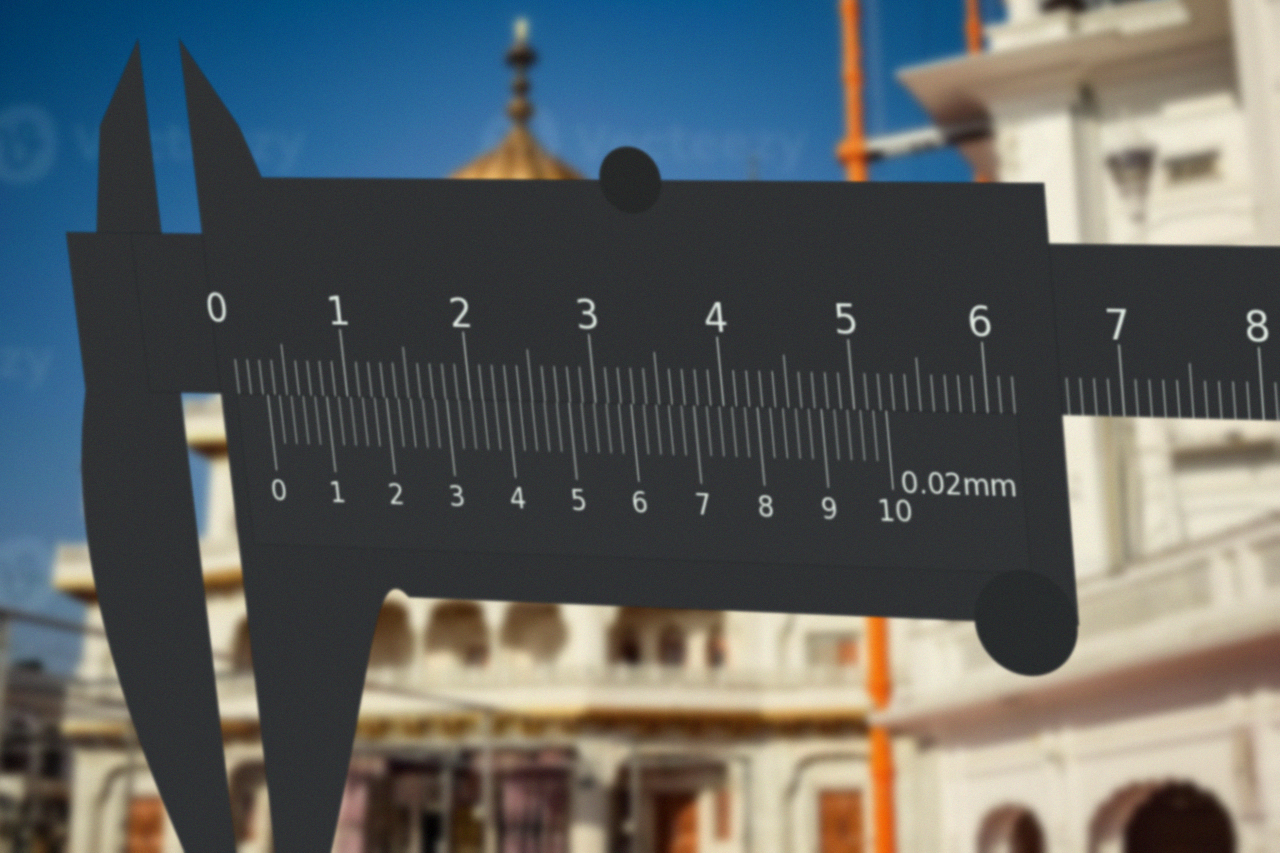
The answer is 3.4 mm
